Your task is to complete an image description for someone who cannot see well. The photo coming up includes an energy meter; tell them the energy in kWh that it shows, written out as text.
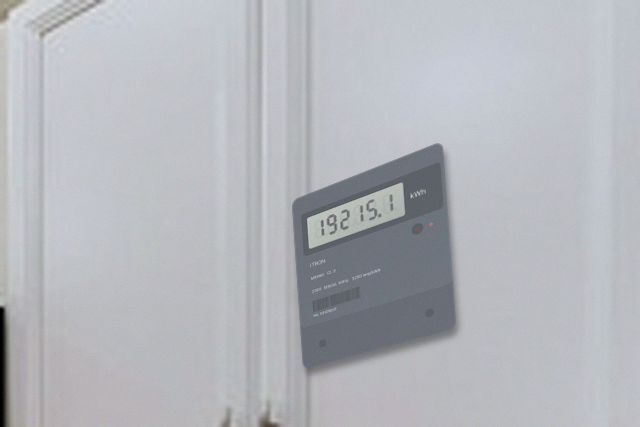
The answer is 19215.1 kWh
